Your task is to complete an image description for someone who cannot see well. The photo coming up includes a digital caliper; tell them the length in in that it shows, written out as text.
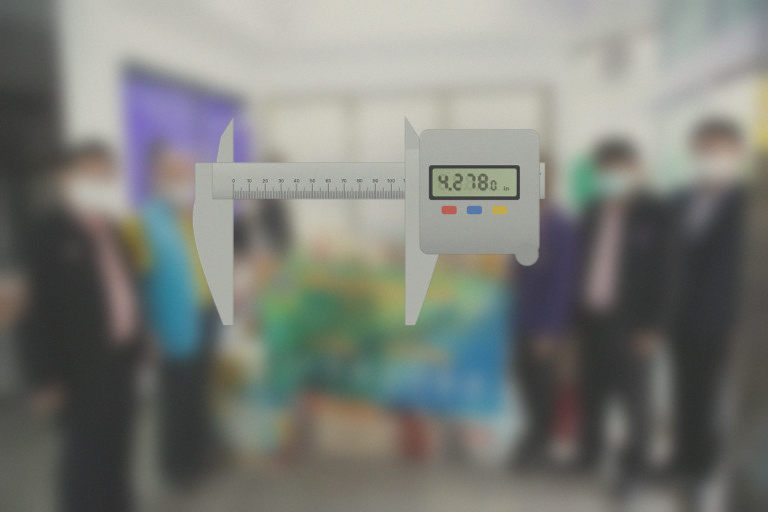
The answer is 4.2780 in
